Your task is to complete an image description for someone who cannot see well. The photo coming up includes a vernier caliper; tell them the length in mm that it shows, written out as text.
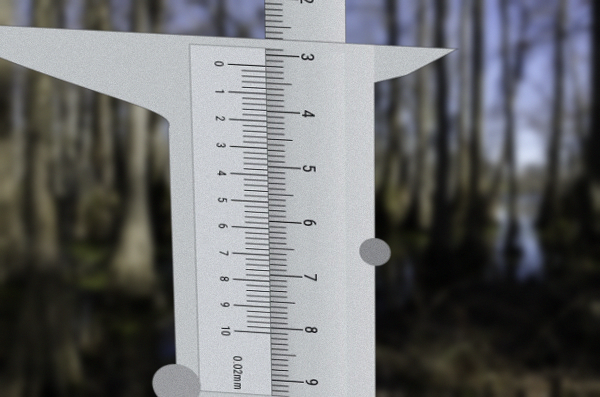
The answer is 32.0 mm
